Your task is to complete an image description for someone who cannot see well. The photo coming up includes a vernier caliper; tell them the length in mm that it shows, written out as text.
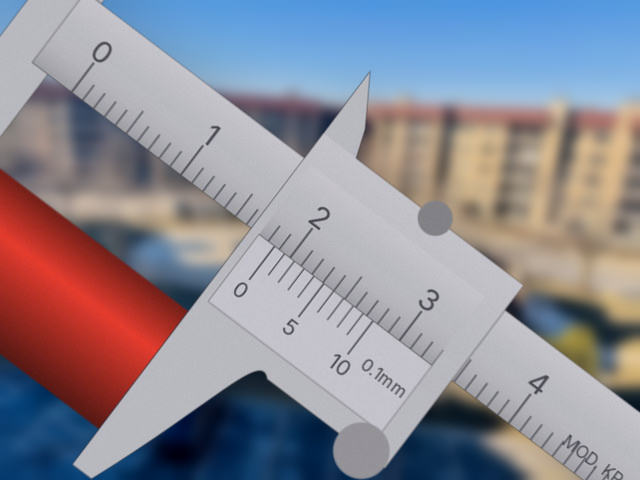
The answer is 18.6 mm
